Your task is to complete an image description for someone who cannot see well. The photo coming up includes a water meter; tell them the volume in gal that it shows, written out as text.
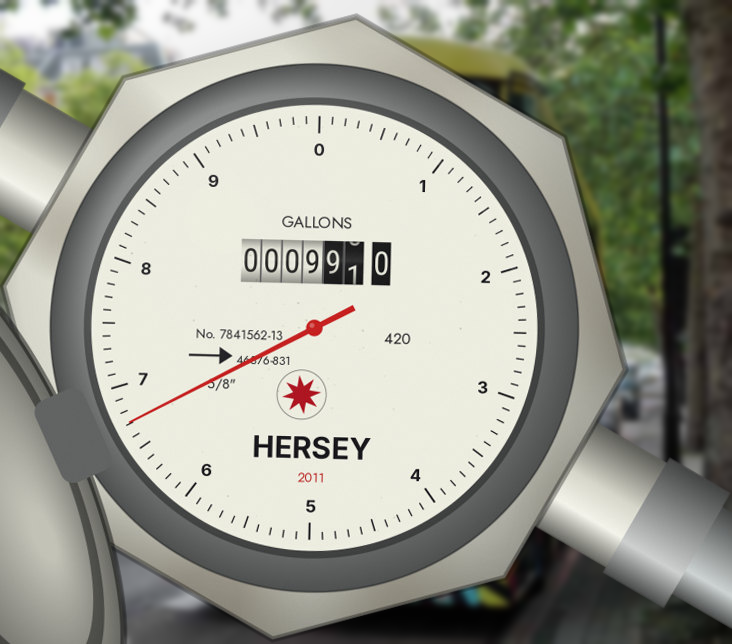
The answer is 9906.7 gal
